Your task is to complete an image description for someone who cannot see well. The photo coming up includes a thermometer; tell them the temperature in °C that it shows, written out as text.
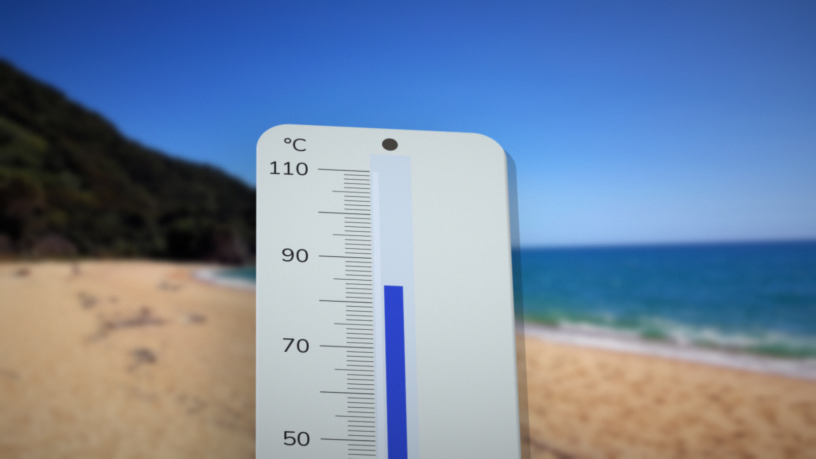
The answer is 84 °C
